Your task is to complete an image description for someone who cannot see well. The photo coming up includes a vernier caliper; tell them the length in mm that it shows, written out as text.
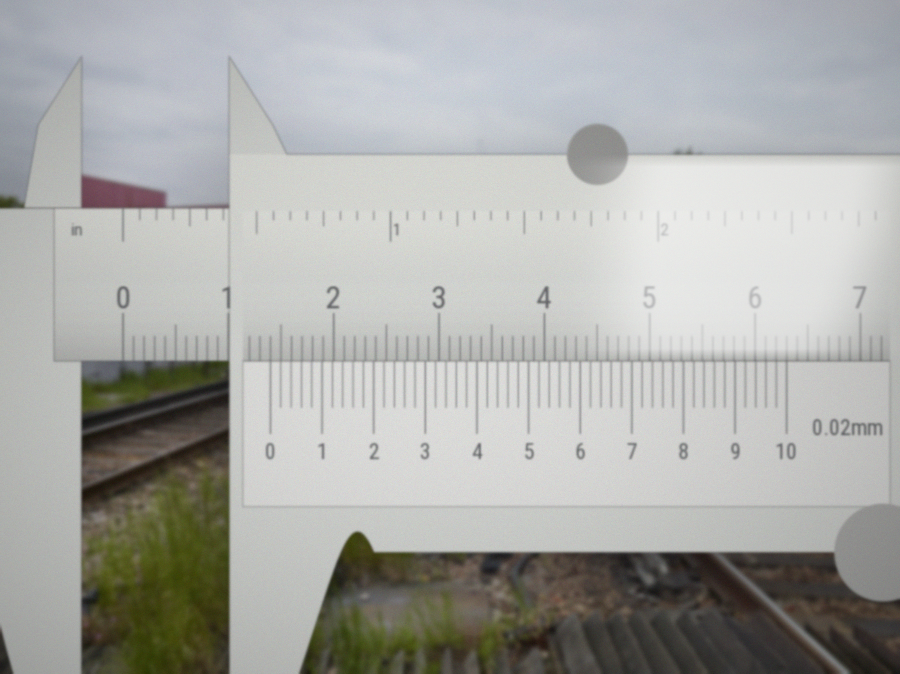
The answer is 14.0 mm
